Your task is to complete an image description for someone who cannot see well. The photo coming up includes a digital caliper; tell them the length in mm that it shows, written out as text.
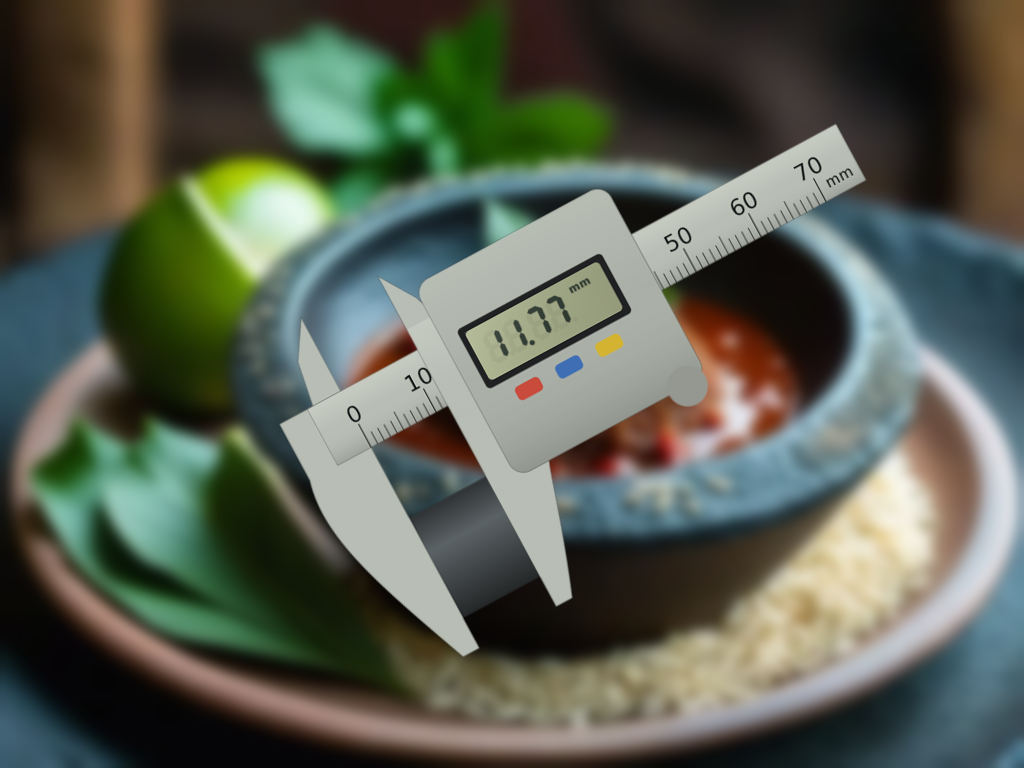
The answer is 11.77 mm
